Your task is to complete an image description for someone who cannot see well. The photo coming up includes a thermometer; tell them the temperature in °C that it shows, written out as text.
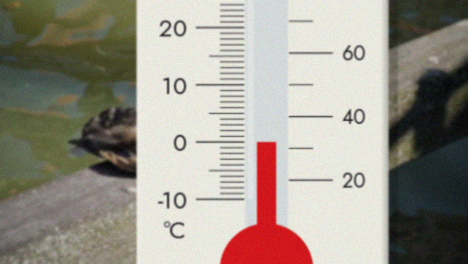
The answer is 0 °C
